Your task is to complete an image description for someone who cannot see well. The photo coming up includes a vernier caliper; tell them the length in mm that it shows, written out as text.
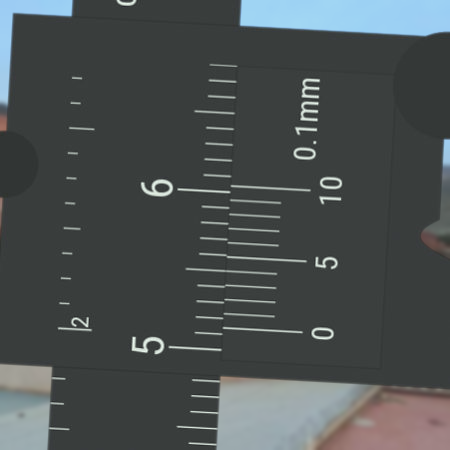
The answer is 51.4 mm
